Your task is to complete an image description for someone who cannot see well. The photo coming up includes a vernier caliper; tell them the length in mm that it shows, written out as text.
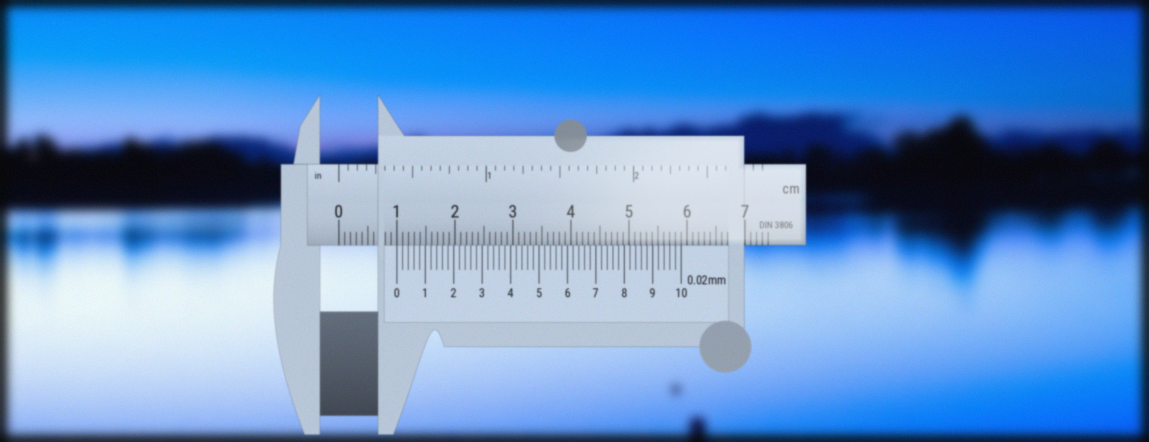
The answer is 10.0 mm
